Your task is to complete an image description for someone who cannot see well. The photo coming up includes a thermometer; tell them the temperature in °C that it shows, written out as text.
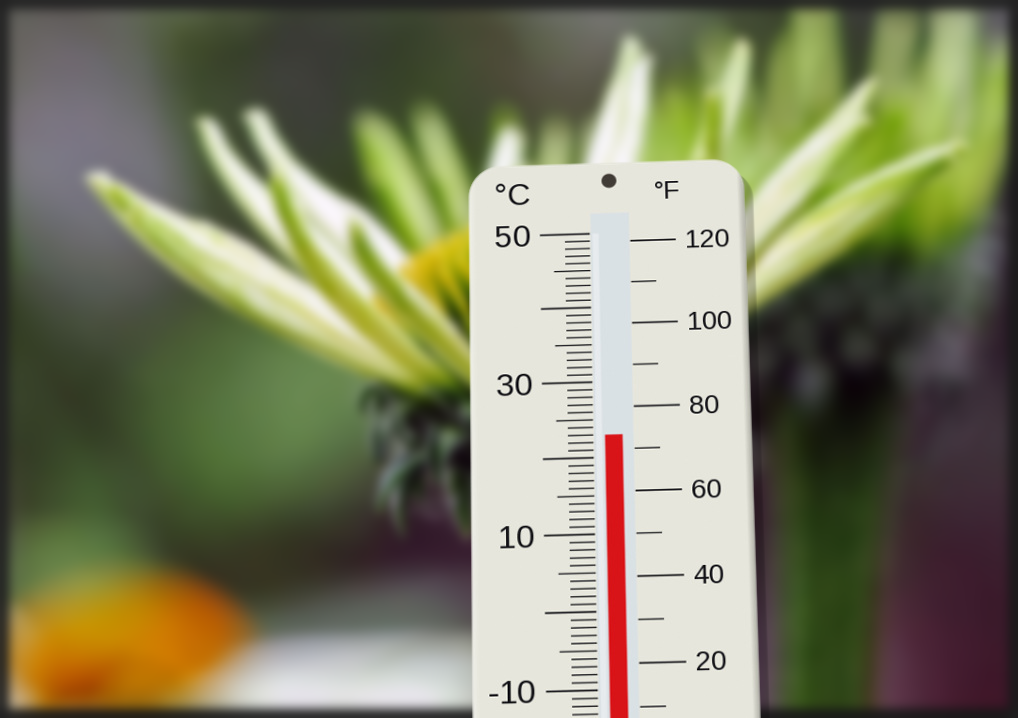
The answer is 23 °C
